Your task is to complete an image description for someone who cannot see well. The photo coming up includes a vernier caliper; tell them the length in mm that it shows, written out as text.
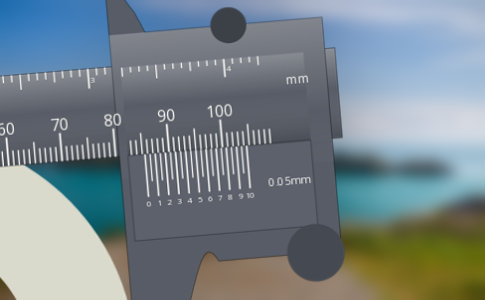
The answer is 85.5 mm
